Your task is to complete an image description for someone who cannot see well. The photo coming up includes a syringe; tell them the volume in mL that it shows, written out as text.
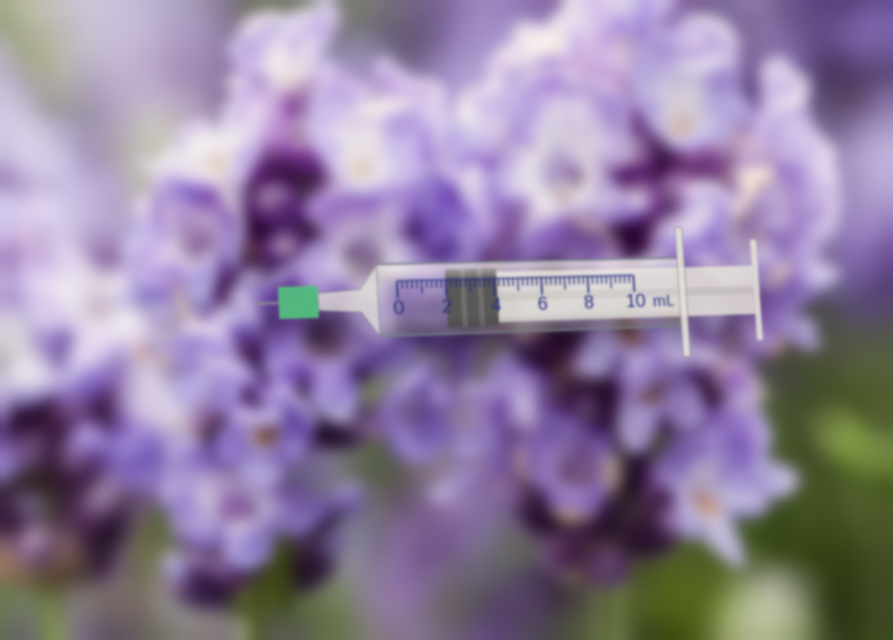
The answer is 2 mL
